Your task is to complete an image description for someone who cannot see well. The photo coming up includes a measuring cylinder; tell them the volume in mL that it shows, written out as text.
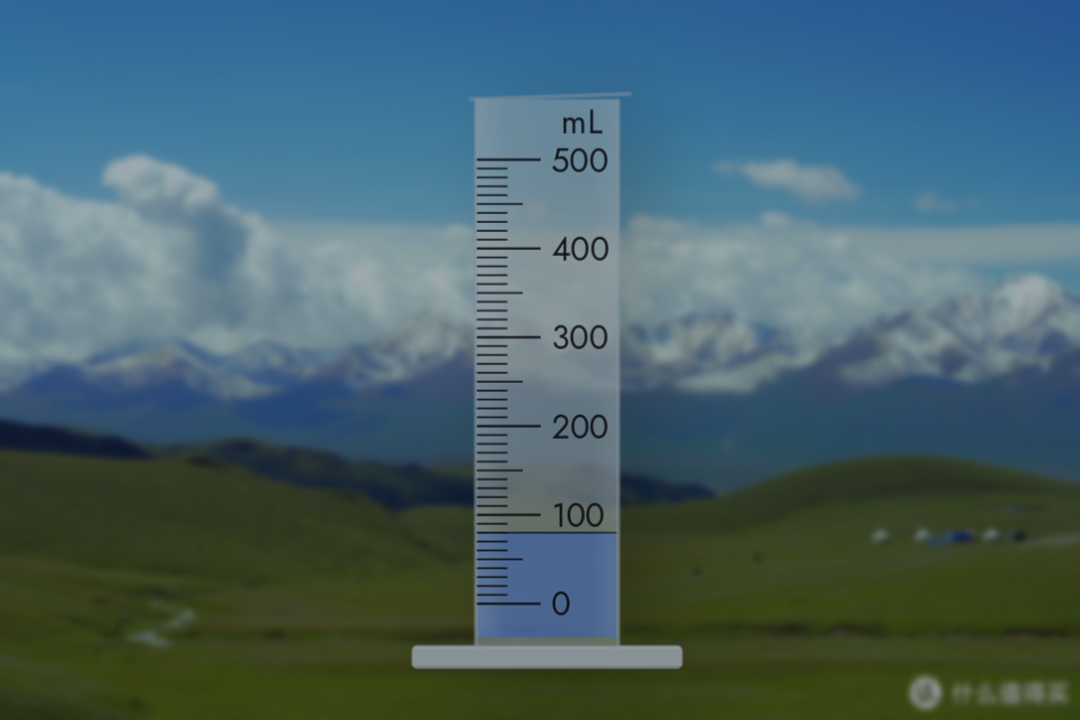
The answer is 80 mL
